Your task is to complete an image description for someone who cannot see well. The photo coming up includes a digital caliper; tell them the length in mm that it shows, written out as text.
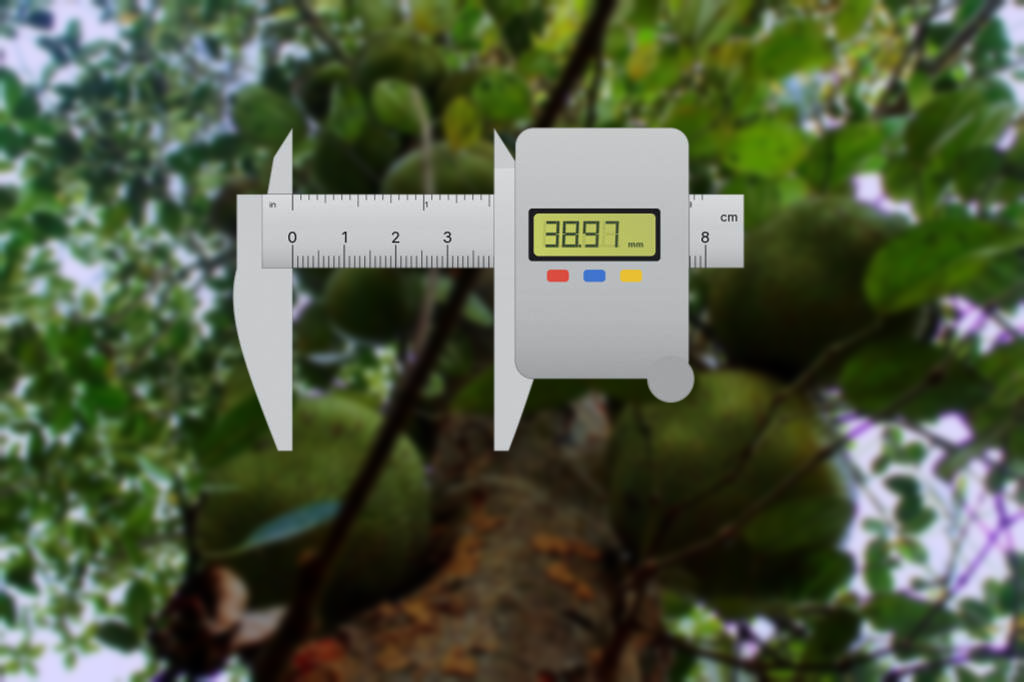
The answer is 38.97 mm
